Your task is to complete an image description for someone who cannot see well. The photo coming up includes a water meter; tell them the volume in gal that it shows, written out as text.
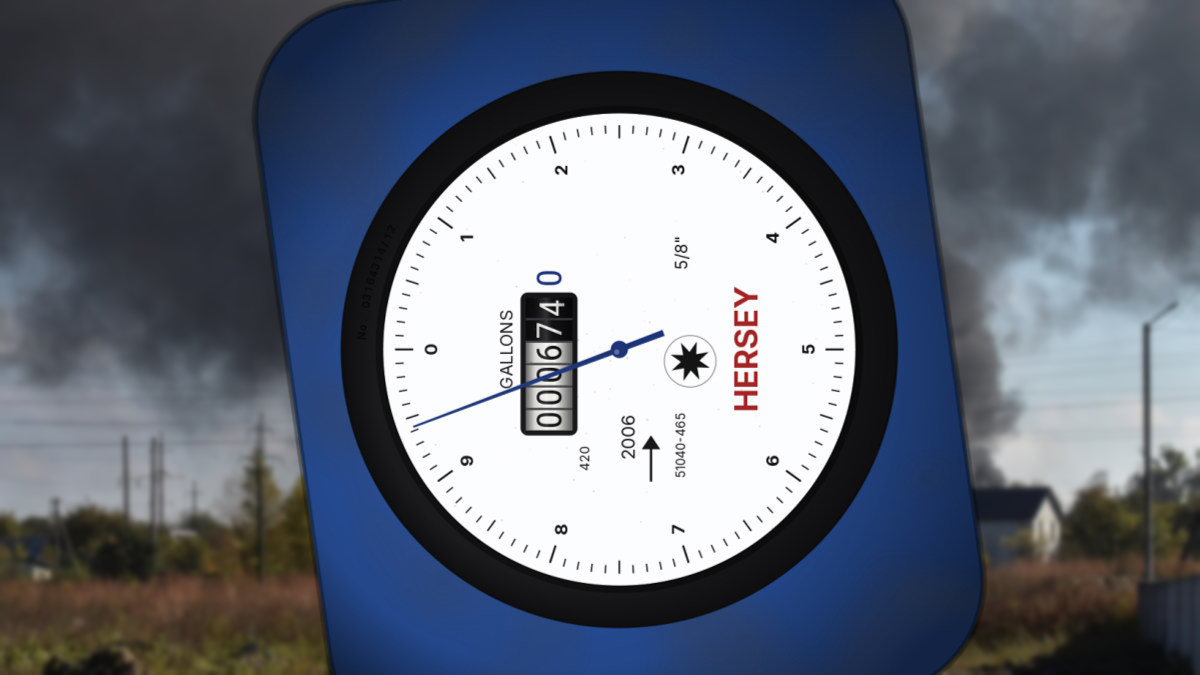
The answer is 6739.4 gal
